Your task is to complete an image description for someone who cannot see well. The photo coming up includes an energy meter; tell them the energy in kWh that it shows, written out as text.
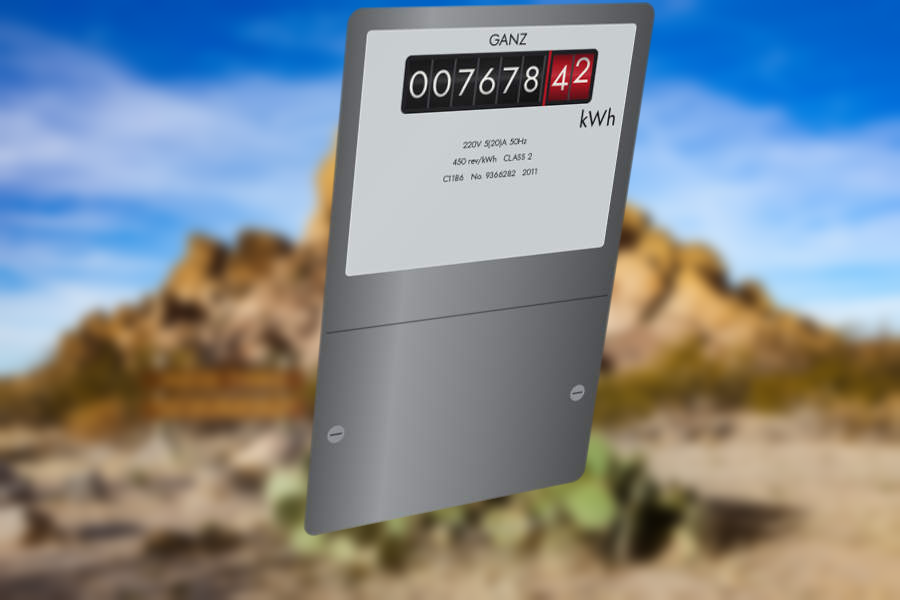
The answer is 7678.42 kWh
